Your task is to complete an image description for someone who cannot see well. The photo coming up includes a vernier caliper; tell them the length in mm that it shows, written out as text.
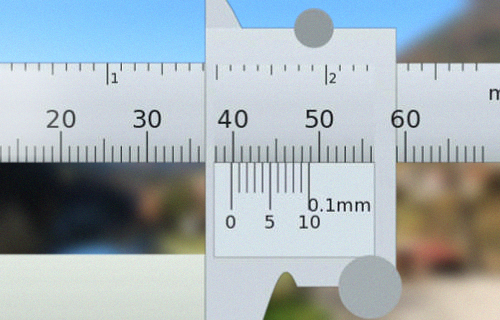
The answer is 39.8 mm
